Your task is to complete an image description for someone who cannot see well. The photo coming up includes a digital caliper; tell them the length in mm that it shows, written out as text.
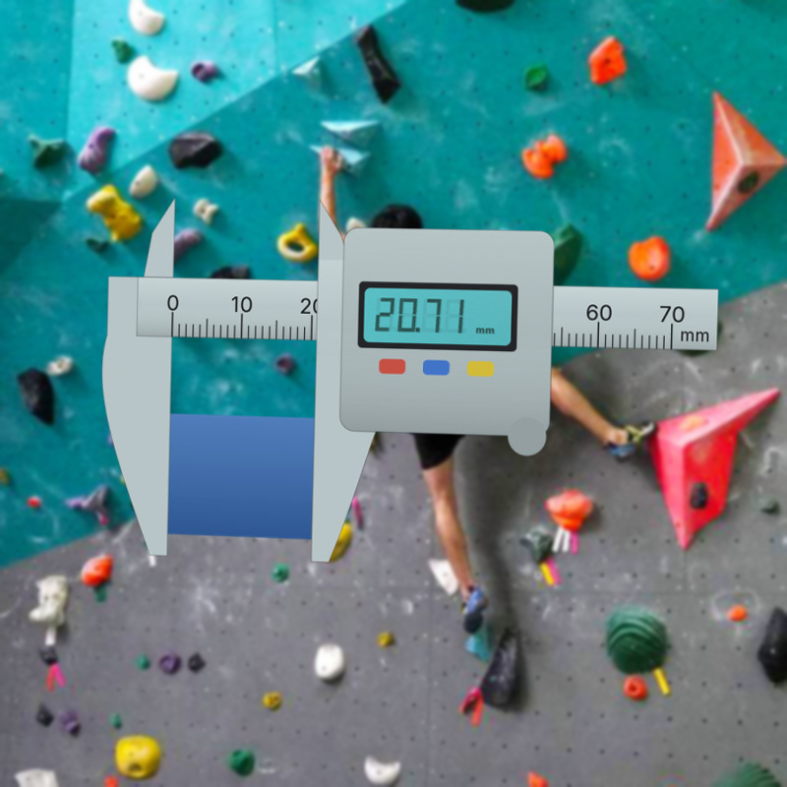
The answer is 20.71 mm
